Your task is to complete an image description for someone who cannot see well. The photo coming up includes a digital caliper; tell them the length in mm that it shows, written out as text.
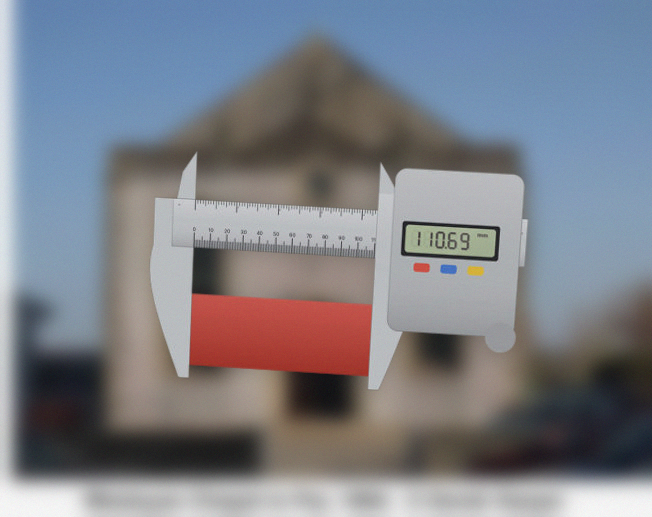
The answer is 110.69 mm
